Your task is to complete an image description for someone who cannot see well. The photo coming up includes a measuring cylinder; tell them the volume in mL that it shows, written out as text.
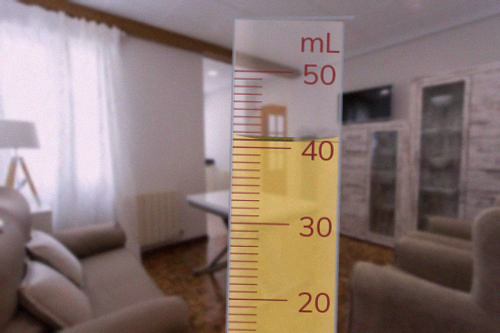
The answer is 41 mL
